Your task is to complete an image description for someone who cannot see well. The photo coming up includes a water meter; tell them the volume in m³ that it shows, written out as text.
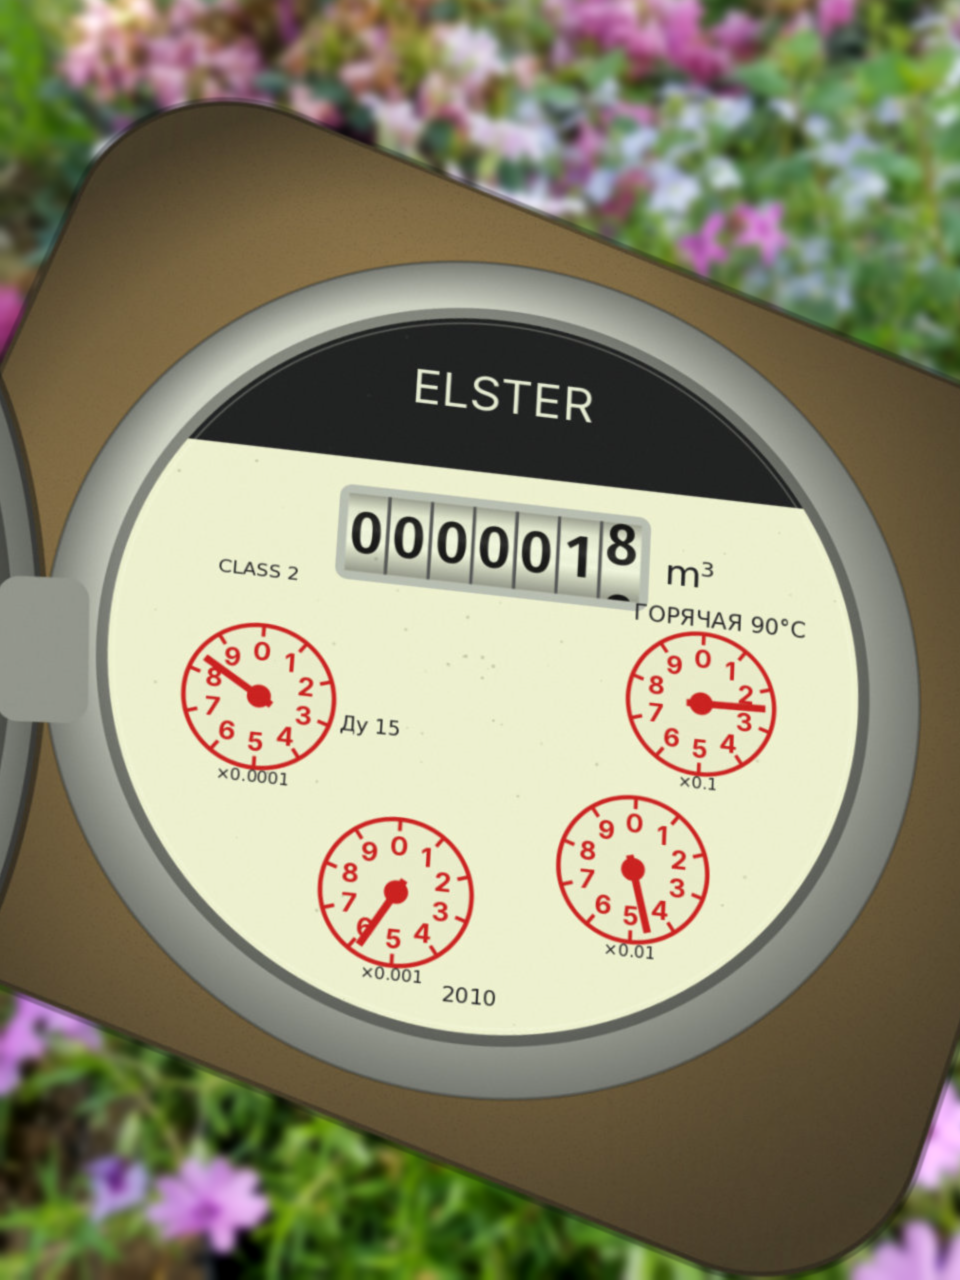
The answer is 18.2458 m³
